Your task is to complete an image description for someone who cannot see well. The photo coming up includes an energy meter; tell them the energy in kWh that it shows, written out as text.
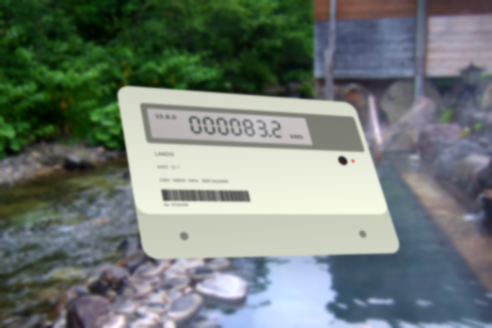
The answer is 83.2 kWh
